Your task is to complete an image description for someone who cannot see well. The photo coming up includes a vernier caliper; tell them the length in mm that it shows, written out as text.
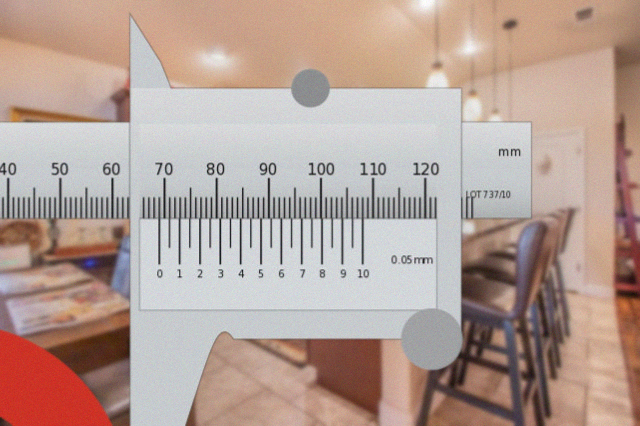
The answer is 69.0 mm
